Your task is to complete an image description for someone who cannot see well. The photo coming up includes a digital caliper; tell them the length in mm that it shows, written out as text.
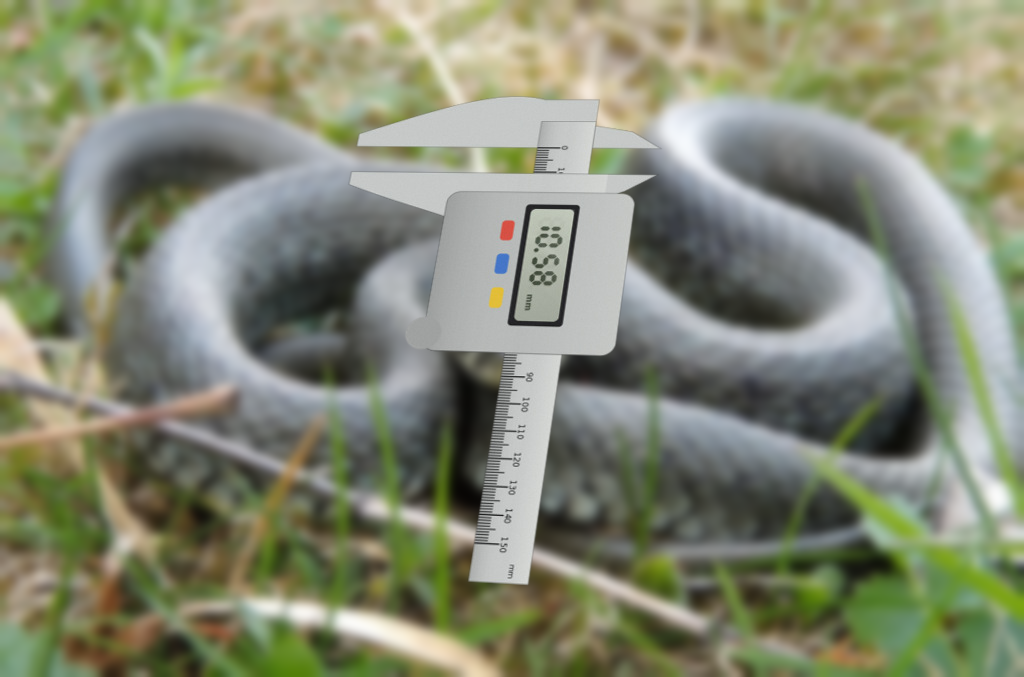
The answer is 10.58 mm
